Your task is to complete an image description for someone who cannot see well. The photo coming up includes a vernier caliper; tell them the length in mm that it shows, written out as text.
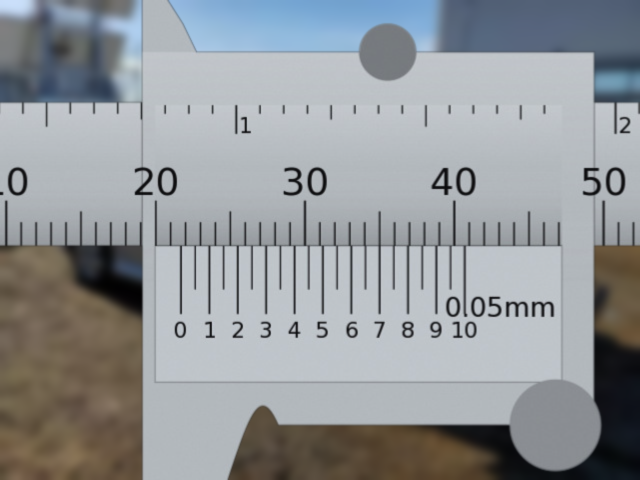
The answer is 21.7 mm
